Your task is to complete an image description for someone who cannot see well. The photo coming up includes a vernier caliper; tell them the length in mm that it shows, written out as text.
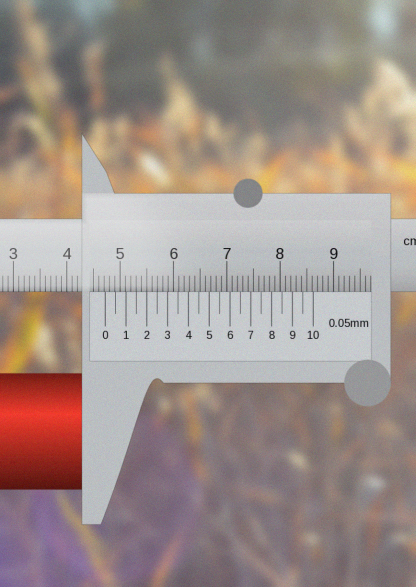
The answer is 47.2 mm
